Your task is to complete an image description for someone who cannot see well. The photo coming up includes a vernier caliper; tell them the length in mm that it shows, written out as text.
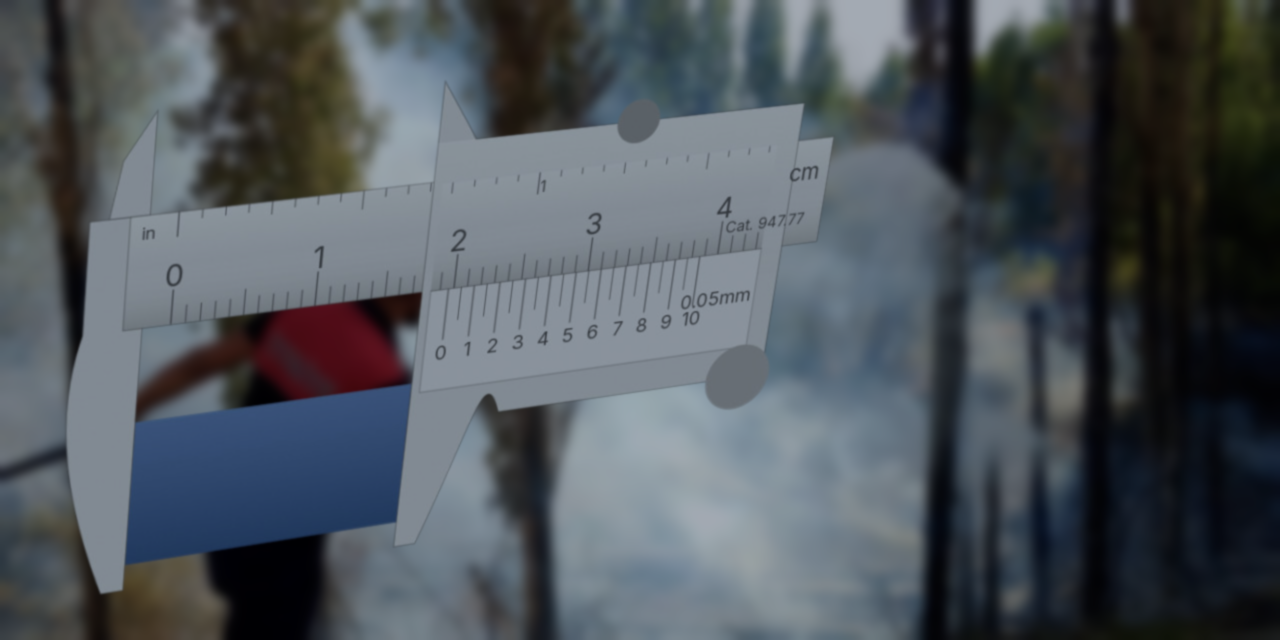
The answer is 19.6 mm
